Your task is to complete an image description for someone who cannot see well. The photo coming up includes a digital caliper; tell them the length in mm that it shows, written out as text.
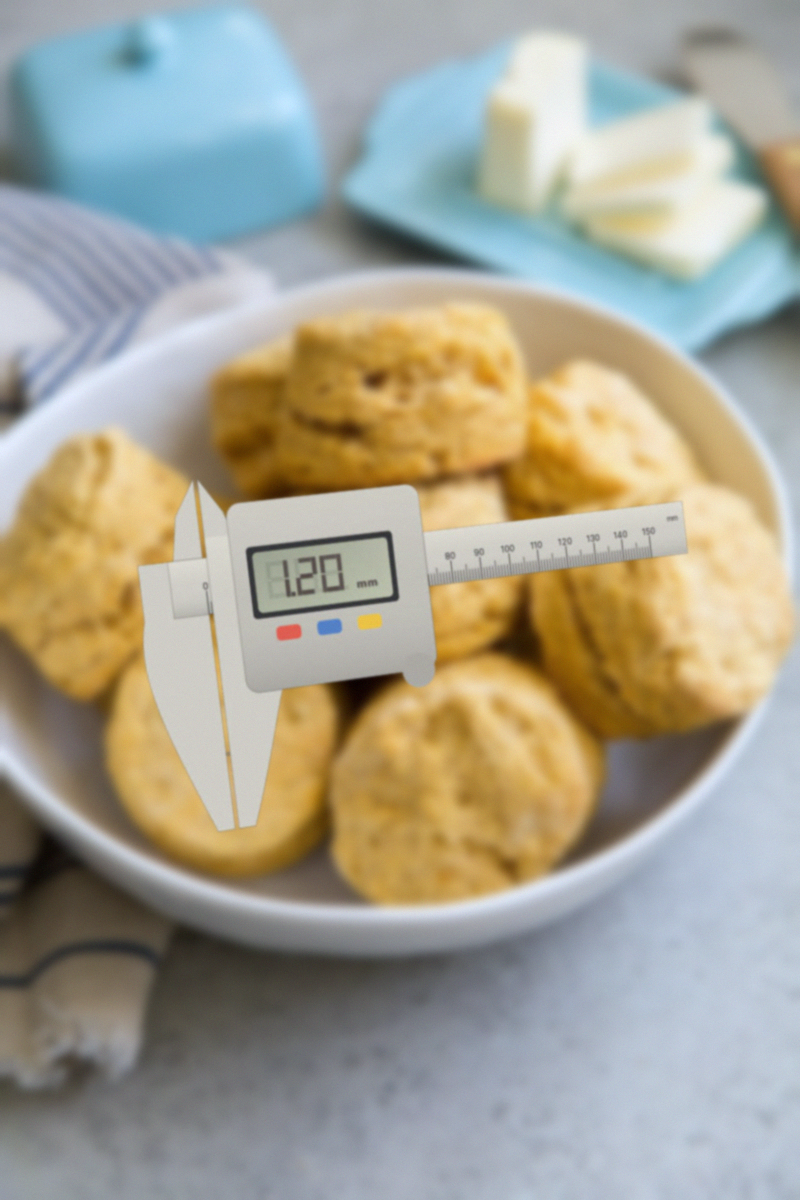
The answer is 1.20 mm
